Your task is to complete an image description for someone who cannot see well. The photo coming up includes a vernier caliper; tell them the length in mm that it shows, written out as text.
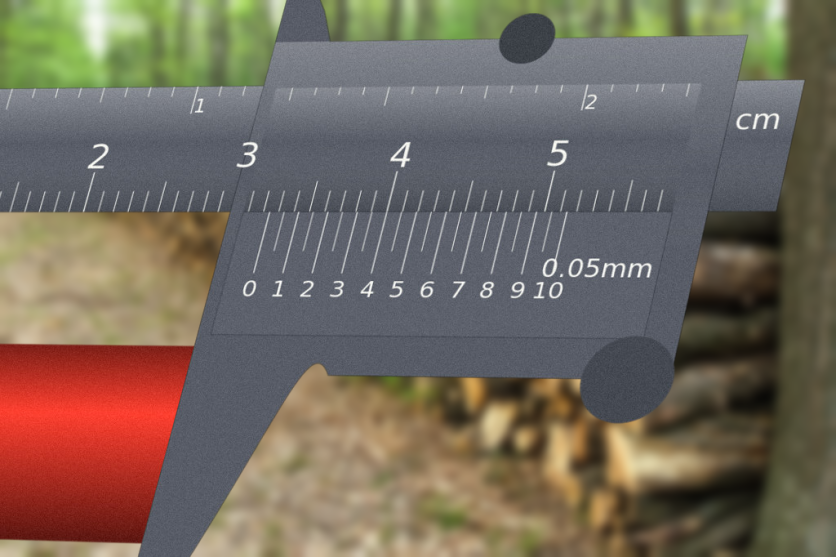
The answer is 32.4 mm
